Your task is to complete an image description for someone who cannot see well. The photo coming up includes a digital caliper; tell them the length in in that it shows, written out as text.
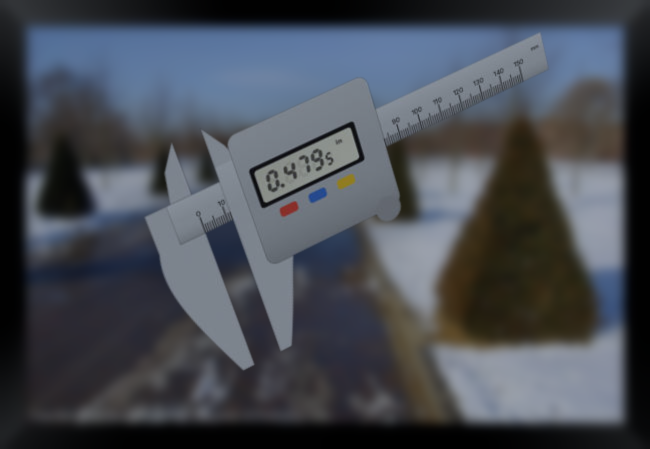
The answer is 0.4795 in
